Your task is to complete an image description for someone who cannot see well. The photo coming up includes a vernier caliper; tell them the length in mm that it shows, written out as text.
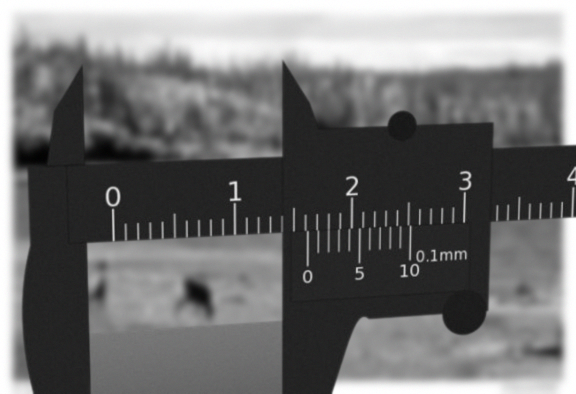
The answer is 16.2 mm
